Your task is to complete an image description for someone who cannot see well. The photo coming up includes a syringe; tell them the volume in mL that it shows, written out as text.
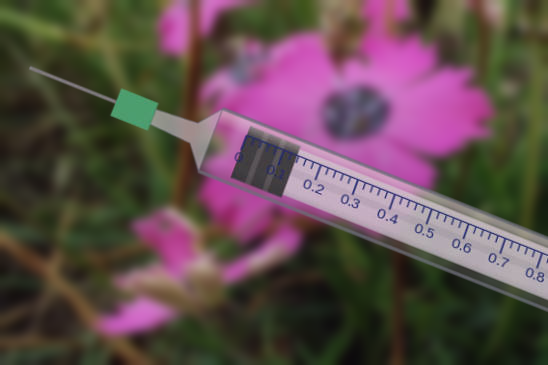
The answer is 0 mL
